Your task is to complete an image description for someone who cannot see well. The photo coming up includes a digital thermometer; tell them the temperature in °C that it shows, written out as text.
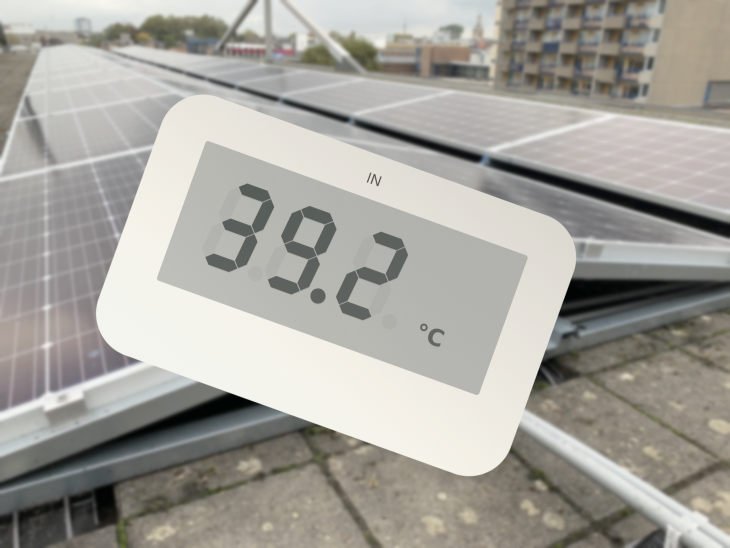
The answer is 39.2 °C
